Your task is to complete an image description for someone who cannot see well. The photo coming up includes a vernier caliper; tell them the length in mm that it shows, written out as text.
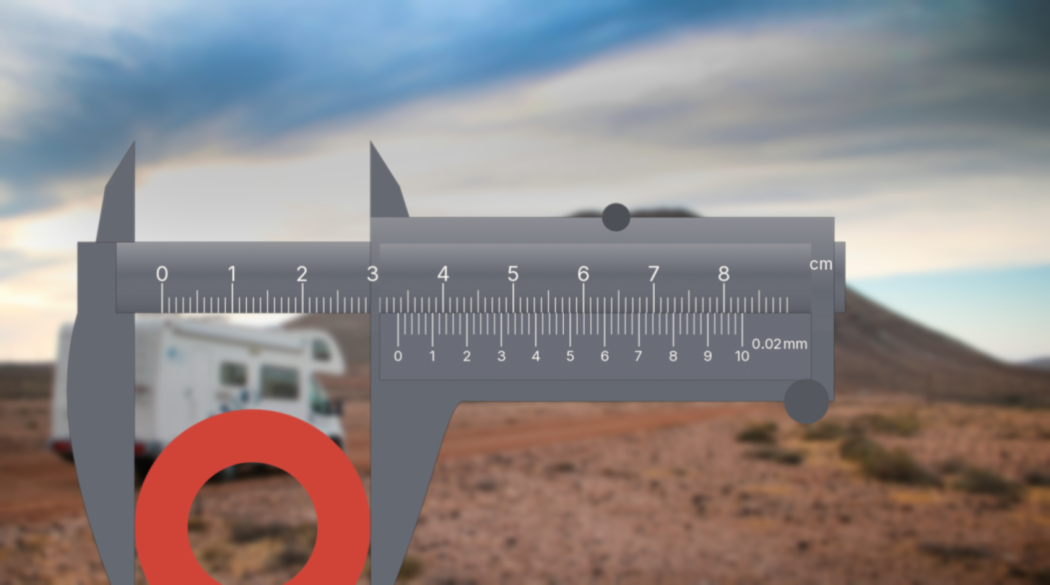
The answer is 33.6 mm
